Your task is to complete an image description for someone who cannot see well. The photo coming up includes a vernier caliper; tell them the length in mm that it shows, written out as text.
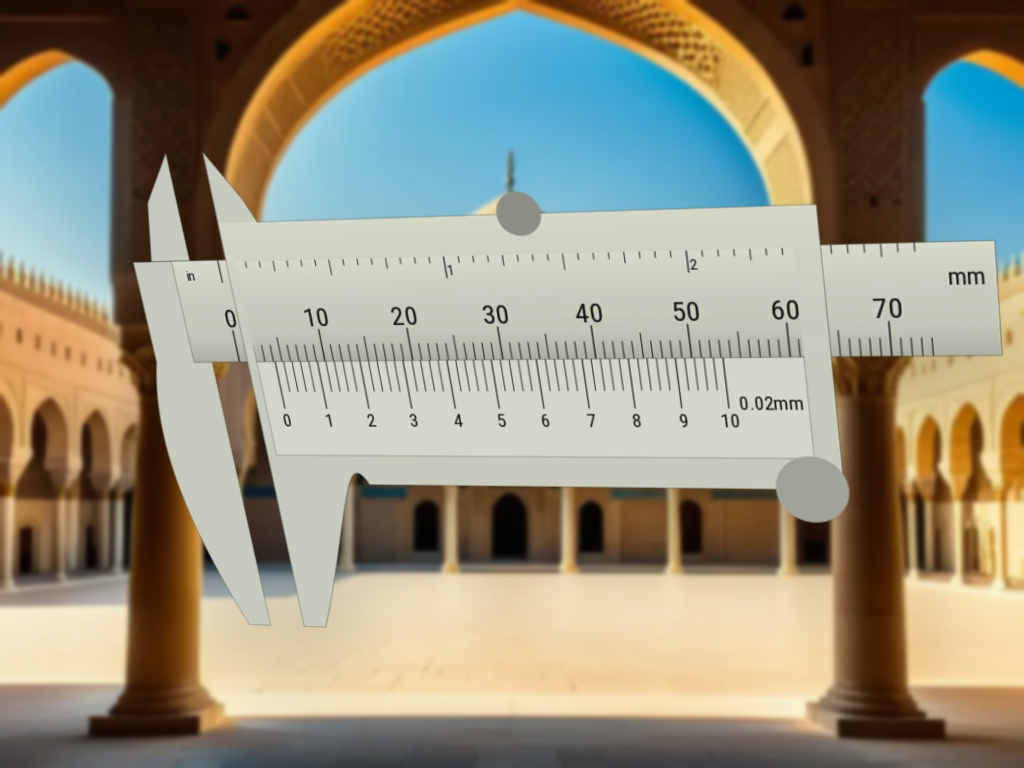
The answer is 4.2 mm
